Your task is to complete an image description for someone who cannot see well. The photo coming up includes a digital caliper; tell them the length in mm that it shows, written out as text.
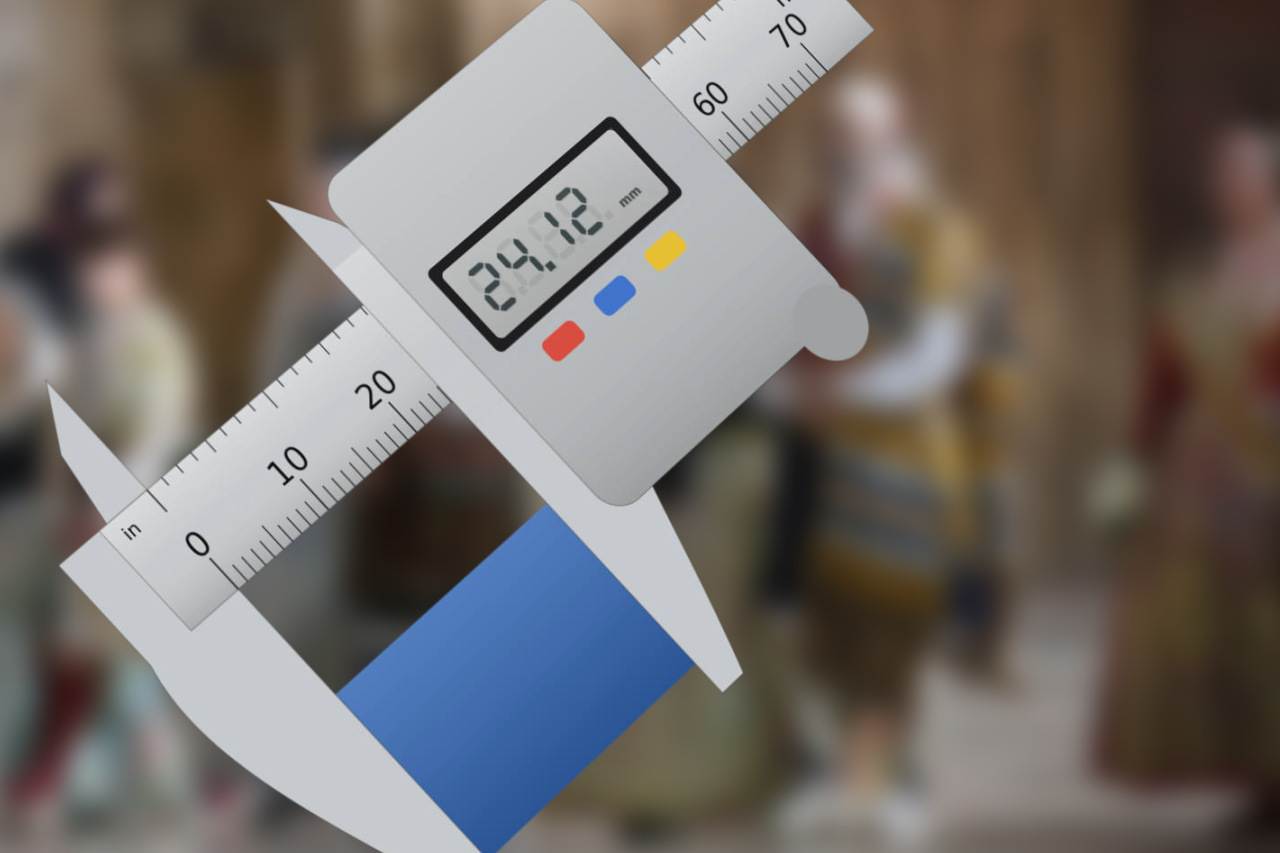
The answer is 24.12 mm
